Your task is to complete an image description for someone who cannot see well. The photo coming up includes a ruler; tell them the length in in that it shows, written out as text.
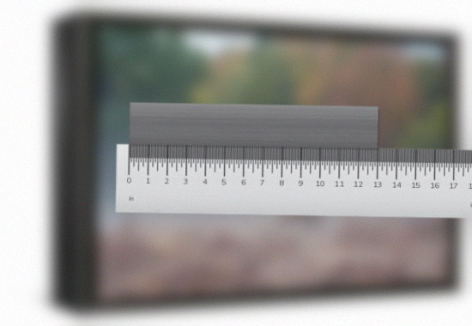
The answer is 13 in
